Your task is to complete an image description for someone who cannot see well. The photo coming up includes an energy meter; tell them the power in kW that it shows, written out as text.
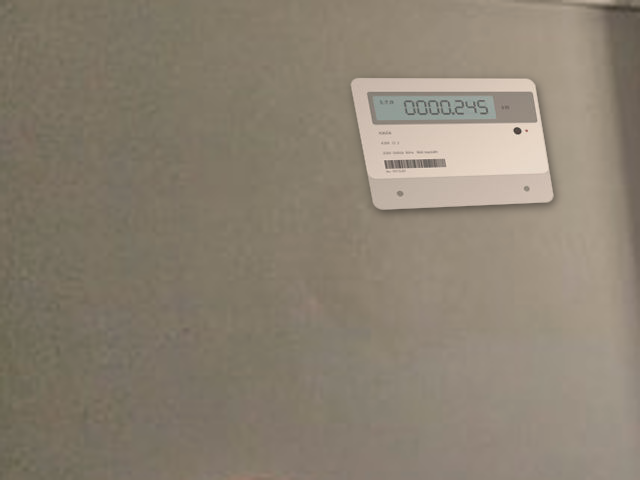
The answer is 0.245 kW
